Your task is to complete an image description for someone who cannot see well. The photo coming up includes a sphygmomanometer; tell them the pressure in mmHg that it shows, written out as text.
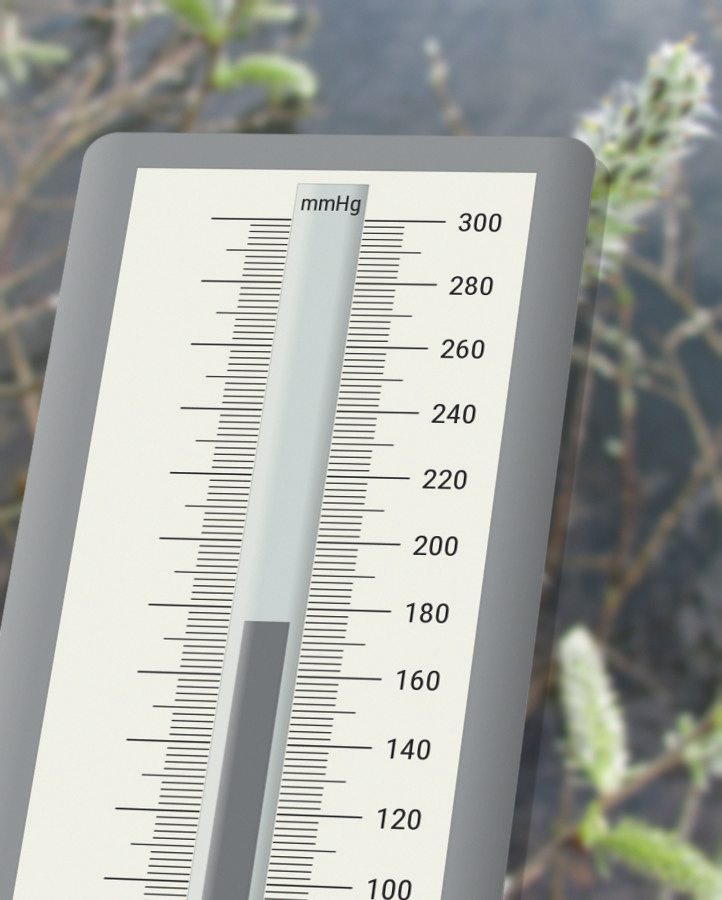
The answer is 176 mmHg
